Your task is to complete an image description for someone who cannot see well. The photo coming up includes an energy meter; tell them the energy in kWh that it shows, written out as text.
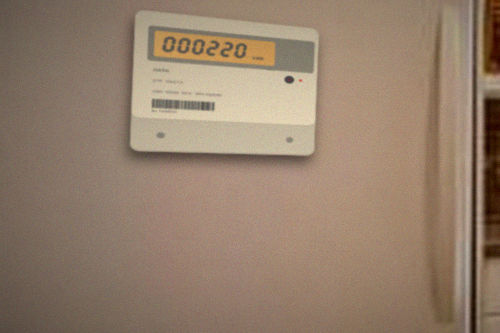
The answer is 220 kWh
